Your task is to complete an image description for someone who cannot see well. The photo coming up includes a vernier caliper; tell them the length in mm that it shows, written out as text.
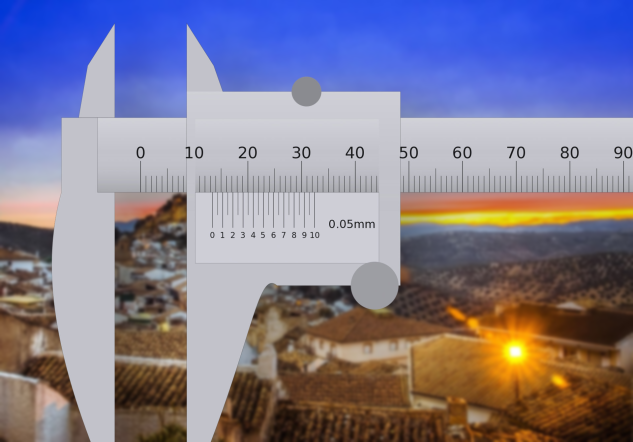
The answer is 13.4 mm
